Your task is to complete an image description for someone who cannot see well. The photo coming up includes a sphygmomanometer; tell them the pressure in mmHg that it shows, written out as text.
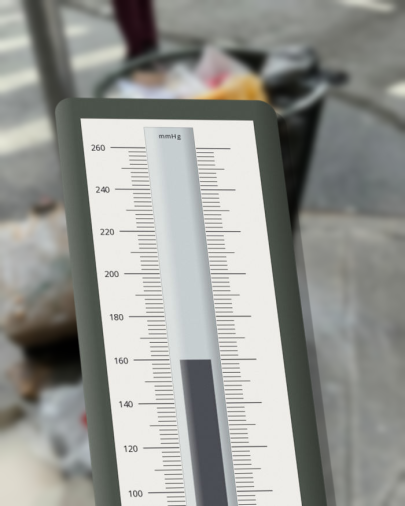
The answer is 160 mmHg
